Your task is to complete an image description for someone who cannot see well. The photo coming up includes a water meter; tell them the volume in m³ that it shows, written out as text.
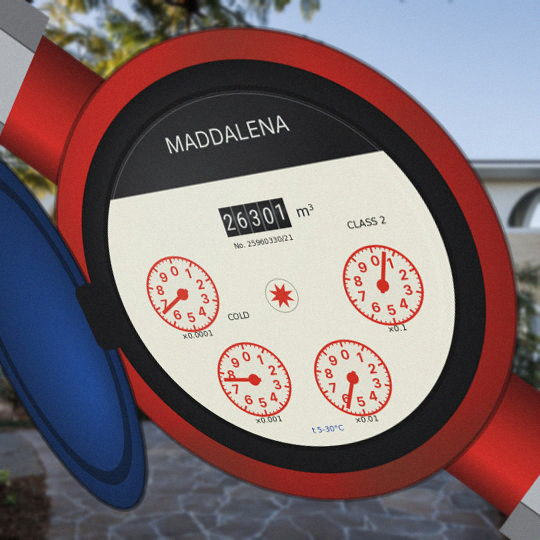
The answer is 26301.0576 m³
